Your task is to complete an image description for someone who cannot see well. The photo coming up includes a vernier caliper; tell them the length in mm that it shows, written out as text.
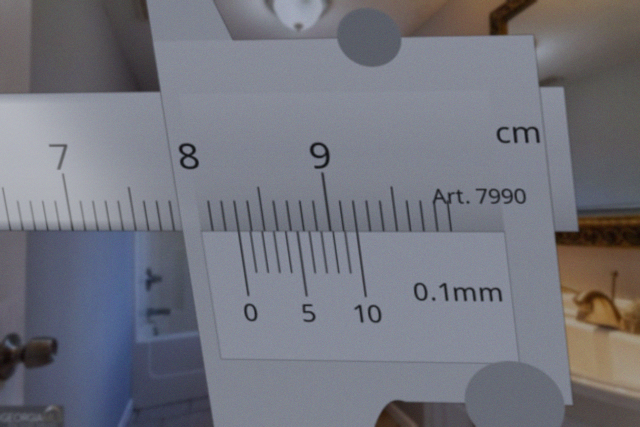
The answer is 83.0 mm
